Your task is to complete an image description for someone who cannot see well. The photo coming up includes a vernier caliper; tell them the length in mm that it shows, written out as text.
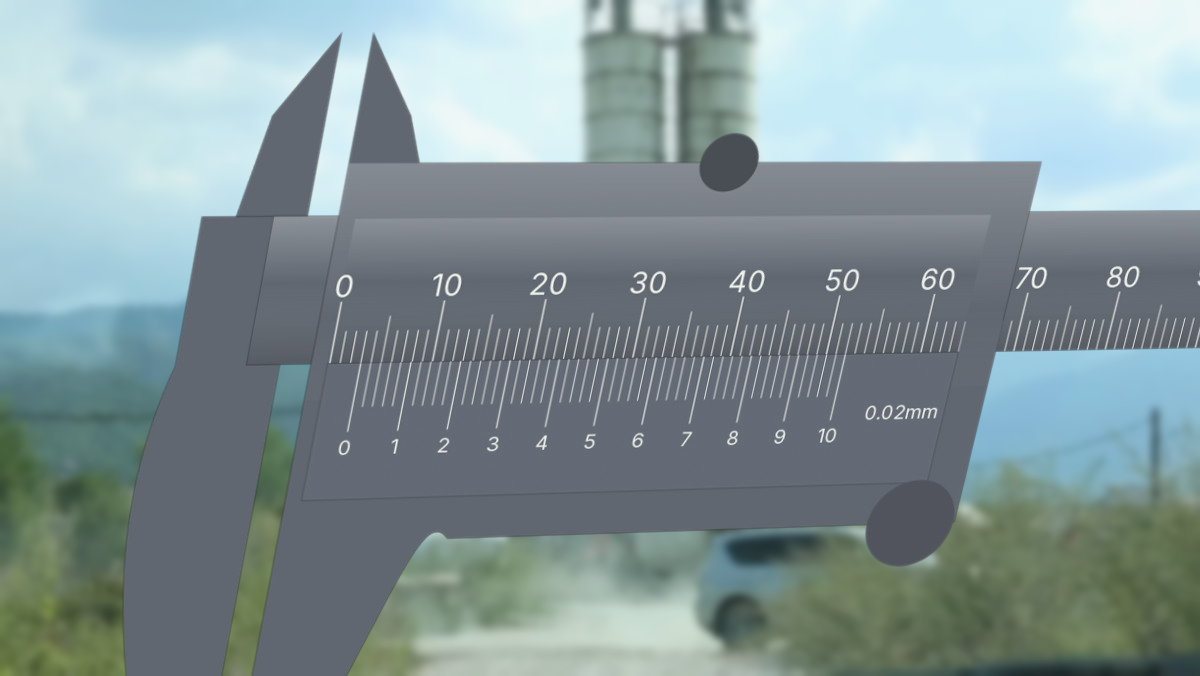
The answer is 3.0 mm
